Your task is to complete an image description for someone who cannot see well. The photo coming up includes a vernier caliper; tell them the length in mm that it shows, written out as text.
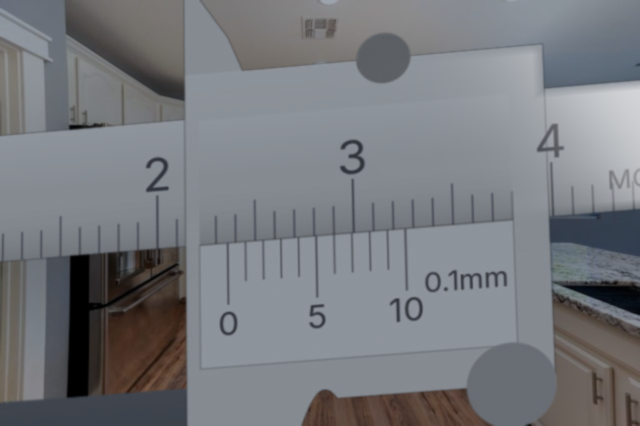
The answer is 23.6 mm
